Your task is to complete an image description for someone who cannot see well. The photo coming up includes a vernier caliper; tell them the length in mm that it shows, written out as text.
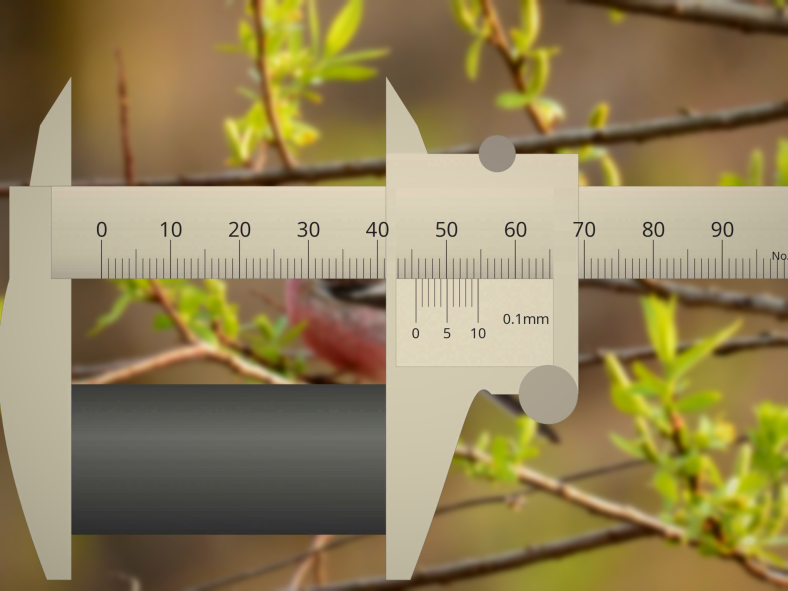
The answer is 45.6 mm
